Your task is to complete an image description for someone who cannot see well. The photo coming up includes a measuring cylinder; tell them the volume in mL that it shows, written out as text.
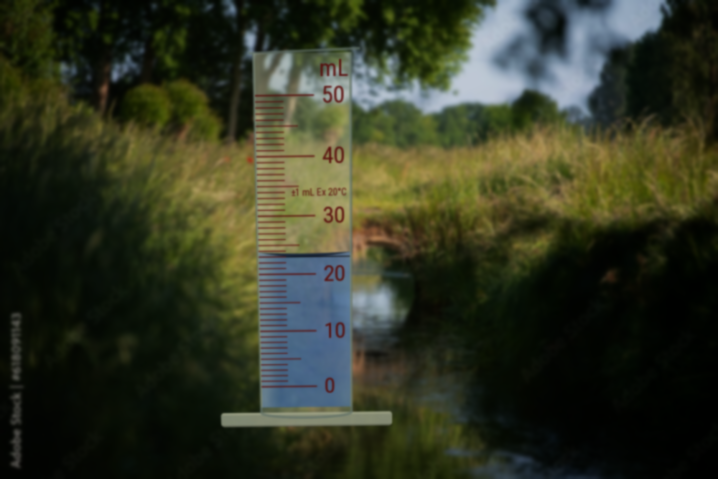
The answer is 23 mL
